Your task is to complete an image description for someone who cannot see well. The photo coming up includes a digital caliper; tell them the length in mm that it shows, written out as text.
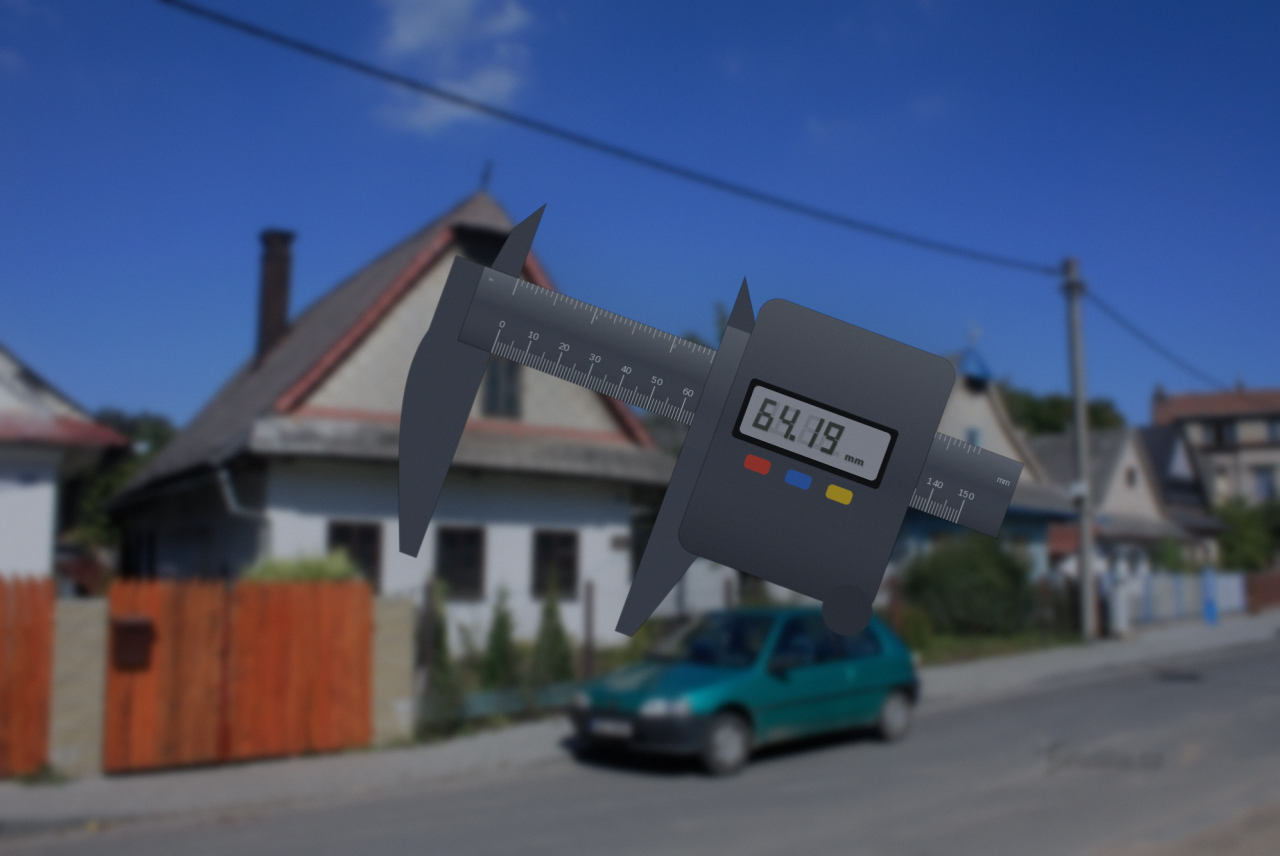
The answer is 64.19 mm
